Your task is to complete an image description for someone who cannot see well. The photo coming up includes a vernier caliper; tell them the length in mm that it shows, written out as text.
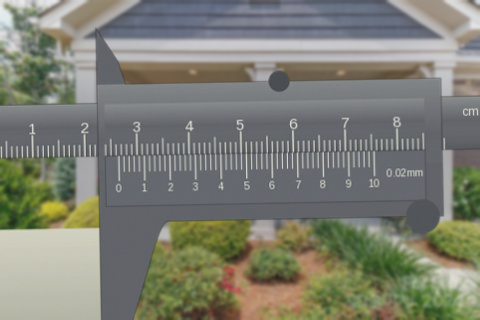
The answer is 26.5 mm
